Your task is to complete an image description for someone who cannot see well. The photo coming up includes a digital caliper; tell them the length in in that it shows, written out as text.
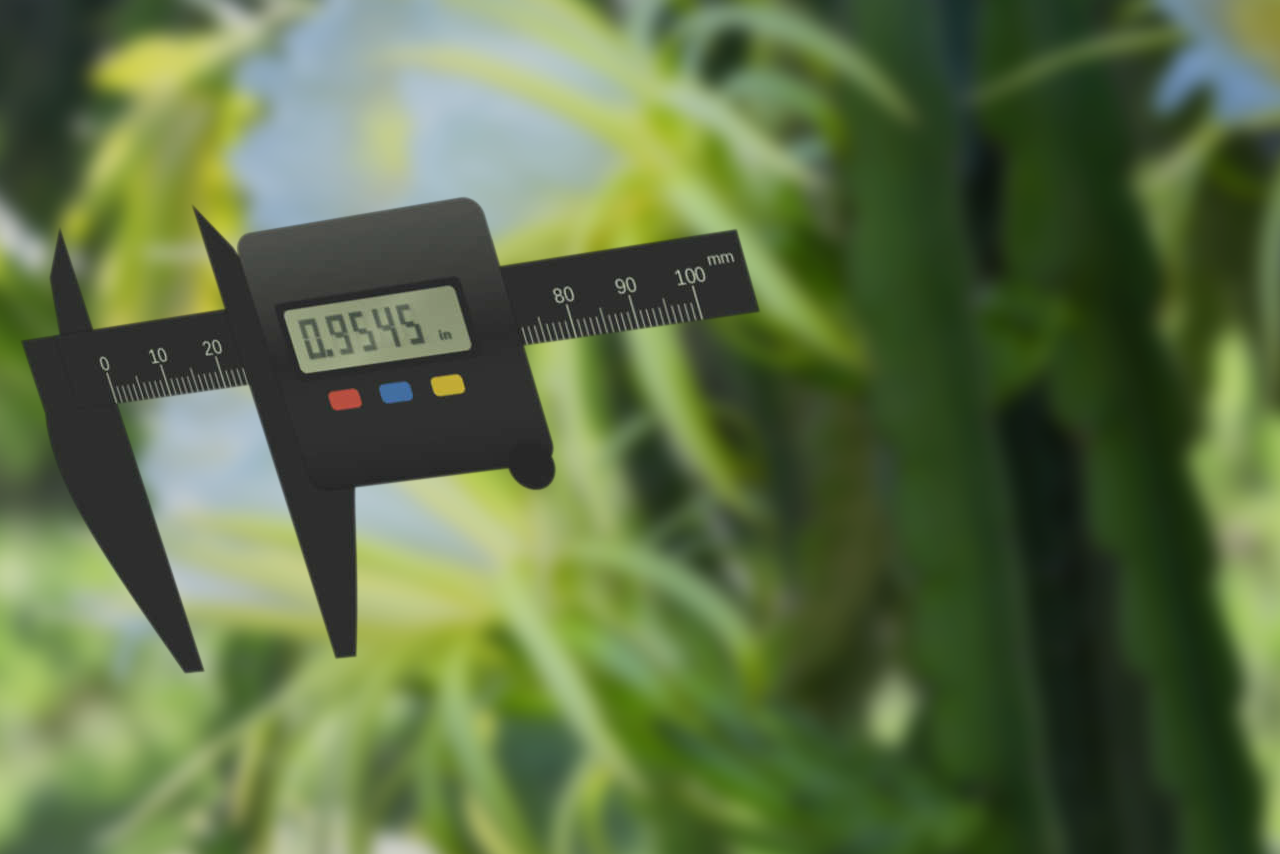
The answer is 0.9545 in
